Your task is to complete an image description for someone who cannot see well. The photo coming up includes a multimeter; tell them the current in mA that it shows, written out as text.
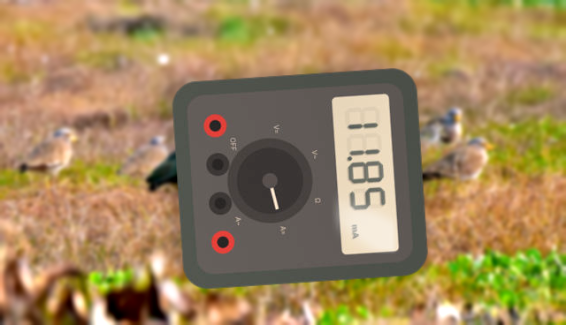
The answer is 11.85 mA
